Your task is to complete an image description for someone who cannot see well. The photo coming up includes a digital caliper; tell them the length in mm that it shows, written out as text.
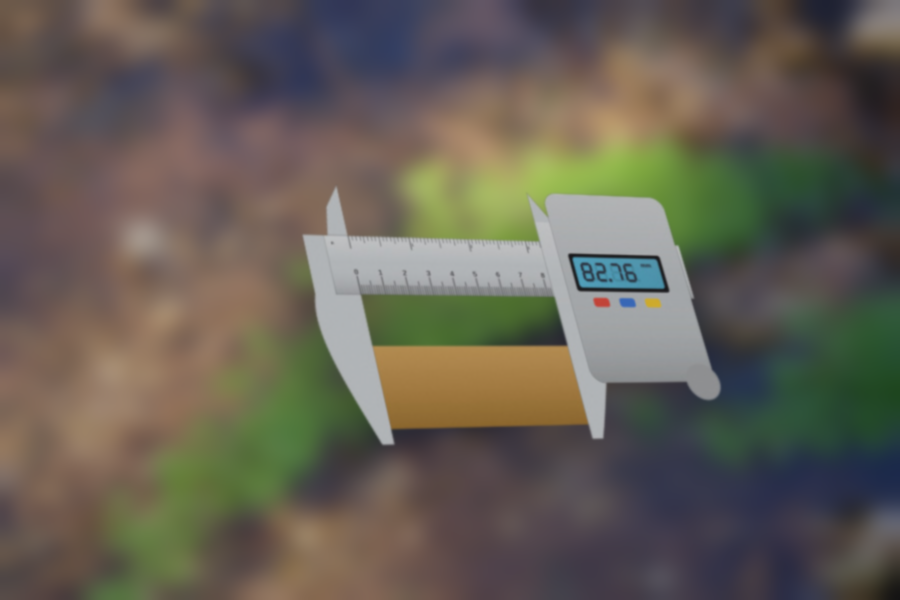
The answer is 82.76 mm
